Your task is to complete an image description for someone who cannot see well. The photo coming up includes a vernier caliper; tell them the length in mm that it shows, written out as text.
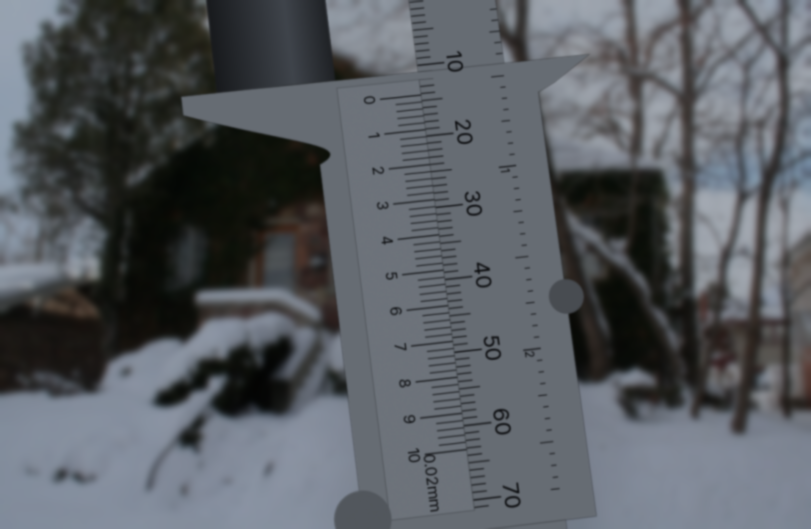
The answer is 14.2 mm
